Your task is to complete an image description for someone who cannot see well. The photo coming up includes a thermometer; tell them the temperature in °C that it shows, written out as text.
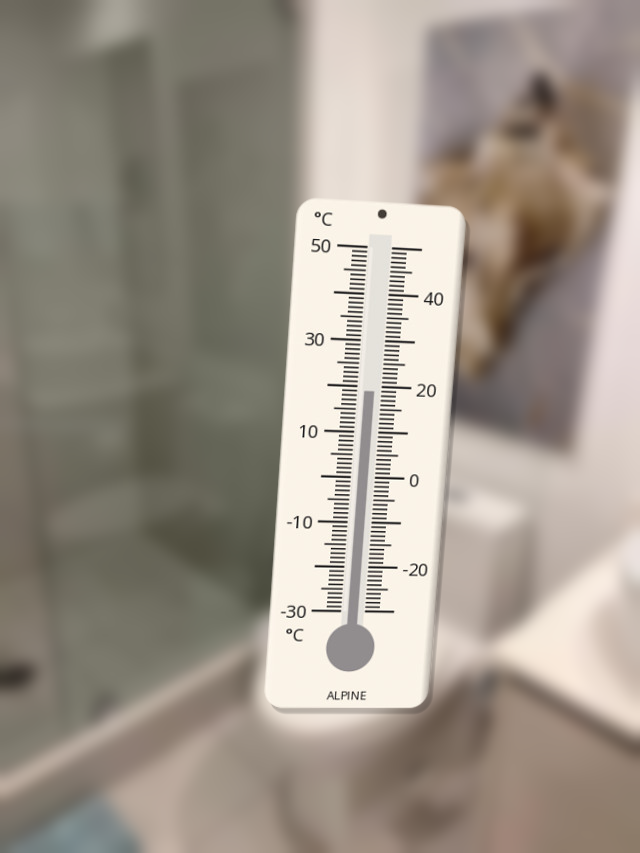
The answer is 19 °C
